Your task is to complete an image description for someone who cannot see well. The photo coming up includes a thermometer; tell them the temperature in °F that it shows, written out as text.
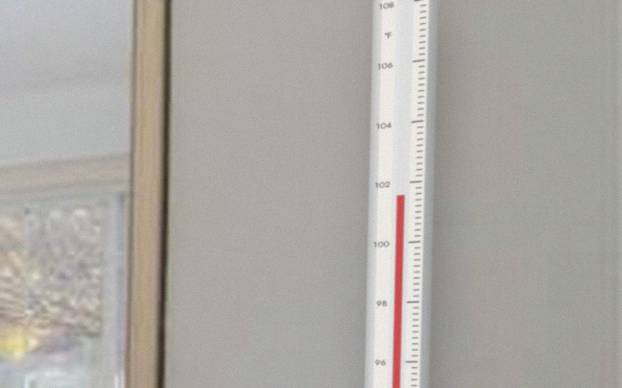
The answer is 101.6 °F
